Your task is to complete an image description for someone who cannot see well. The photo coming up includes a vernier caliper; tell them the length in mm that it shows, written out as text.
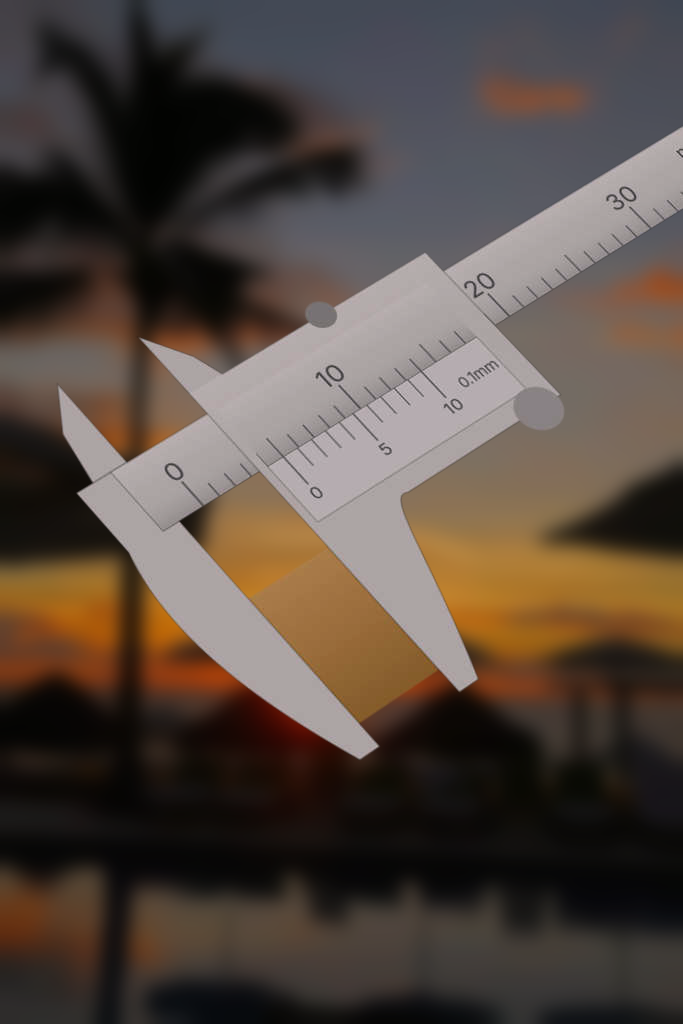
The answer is 5.0 mm
